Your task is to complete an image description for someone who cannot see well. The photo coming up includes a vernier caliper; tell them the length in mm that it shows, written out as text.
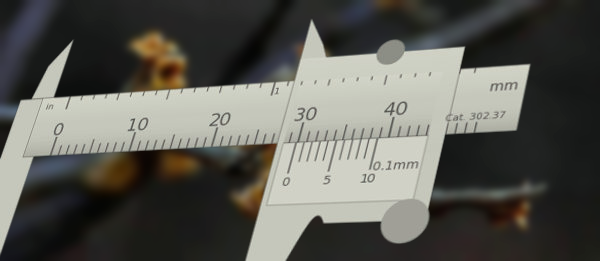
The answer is 29.8 mm
